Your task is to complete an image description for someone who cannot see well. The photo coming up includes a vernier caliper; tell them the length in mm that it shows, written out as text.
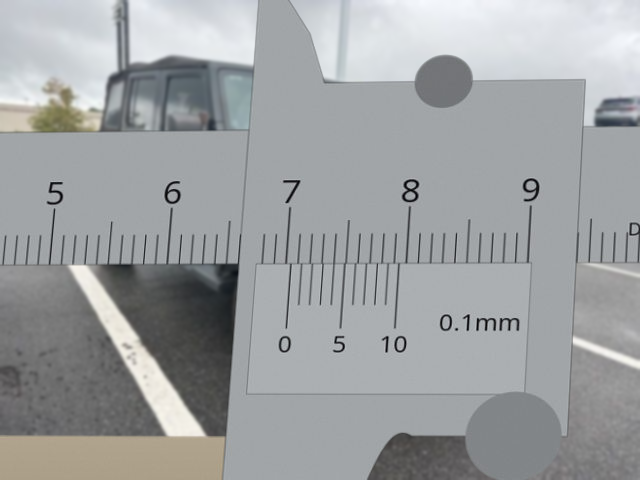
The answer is 70.4 mm
